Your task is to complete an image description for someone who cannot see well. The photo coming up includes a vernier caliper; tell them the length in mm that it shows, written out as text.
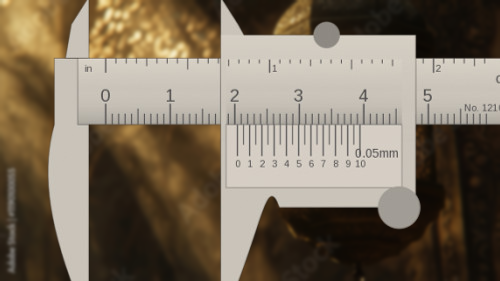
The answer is 20.4 mm
